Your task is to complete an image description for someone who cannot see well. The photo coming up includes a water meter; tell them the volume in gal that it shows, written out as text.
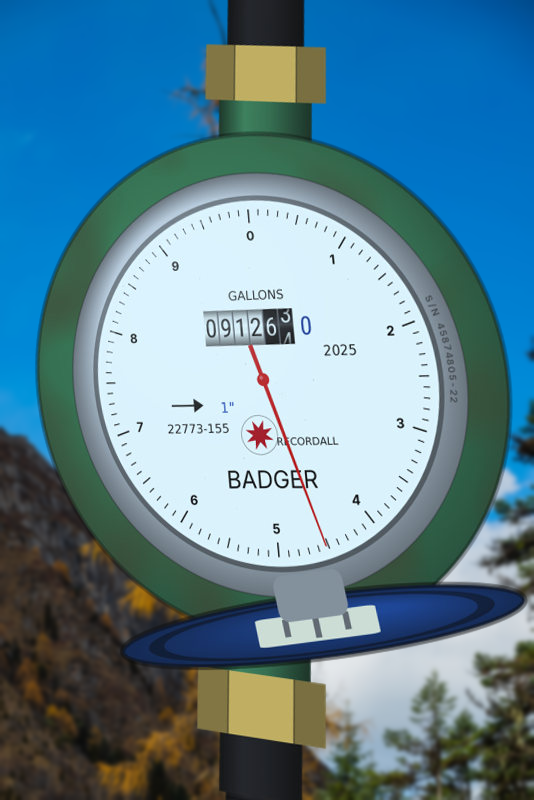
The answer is 912634.5 gal
